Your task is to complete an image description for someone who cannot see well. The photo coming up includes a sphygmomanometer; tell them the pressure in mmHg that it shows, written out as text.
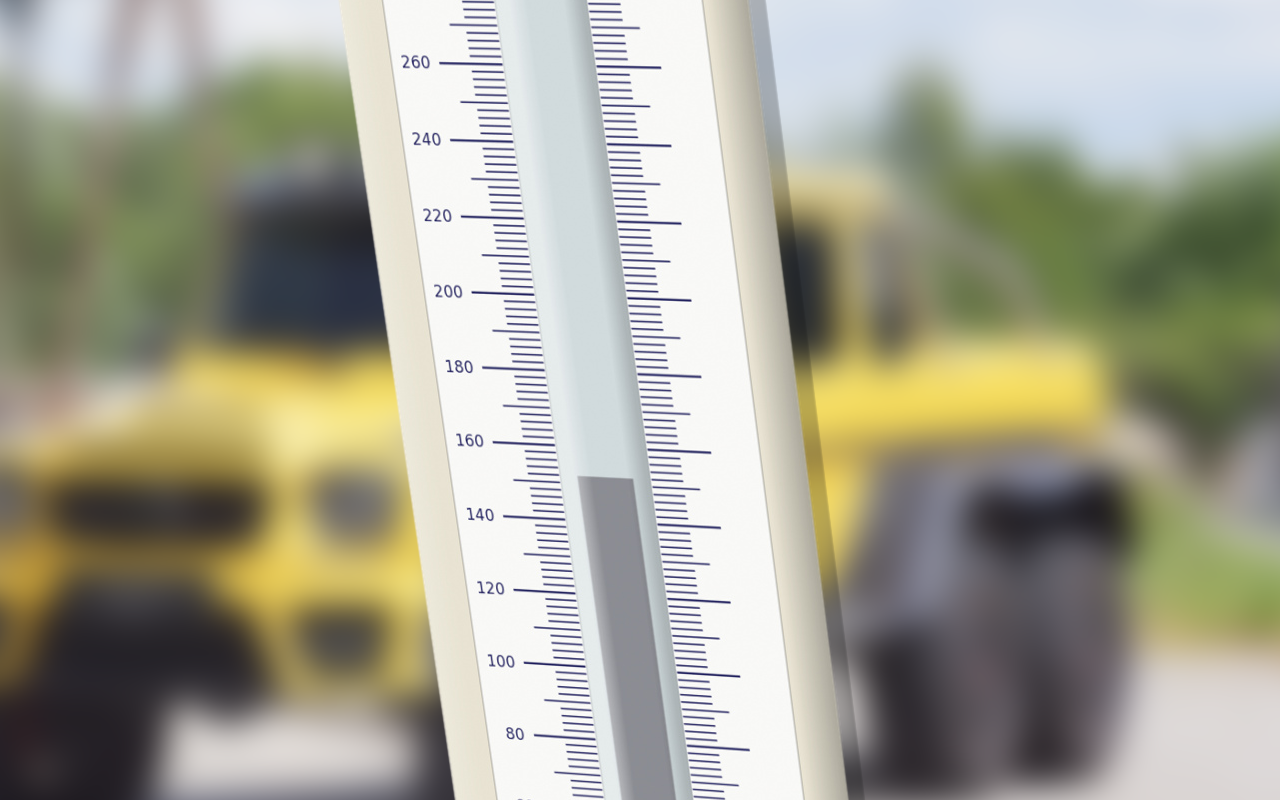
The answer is 152 mmHg
